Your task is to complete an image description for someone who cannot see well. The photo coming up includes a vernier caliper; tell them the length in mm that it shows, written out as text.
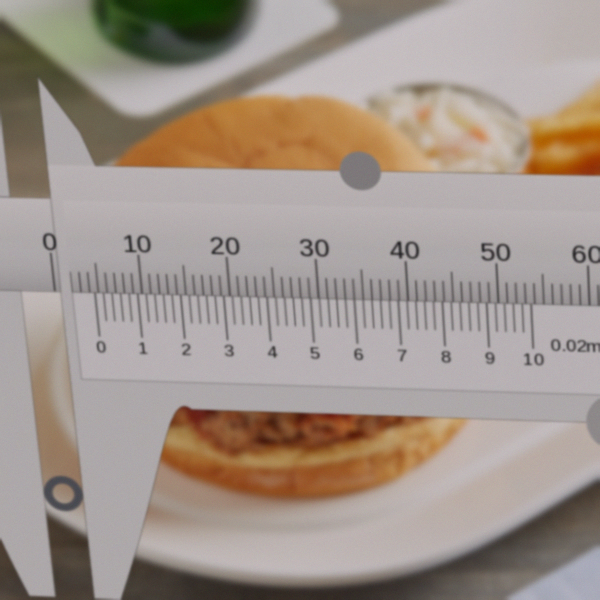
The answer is 4.6 mm
